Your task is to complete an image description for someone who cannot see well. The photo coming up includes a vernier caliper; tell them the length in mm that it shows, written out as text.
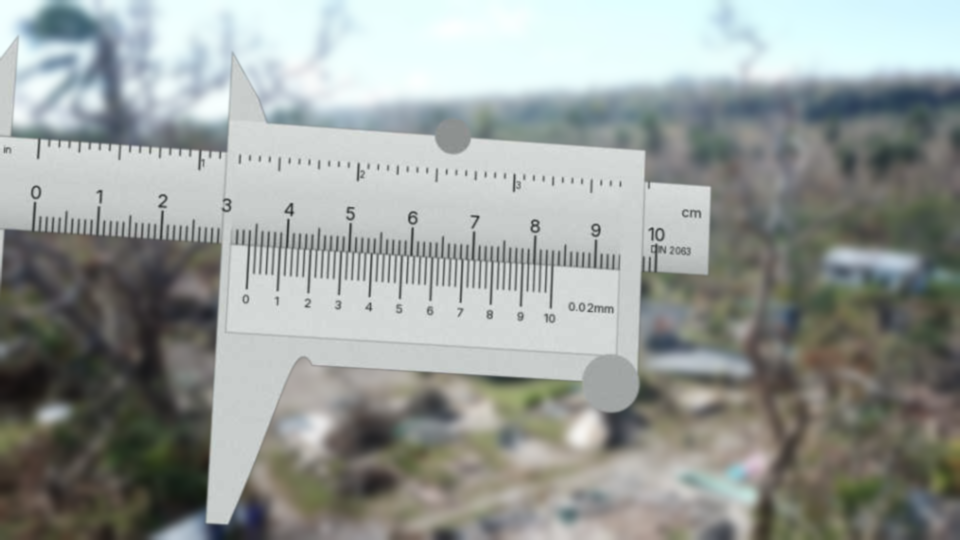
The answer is 34.0 mm
